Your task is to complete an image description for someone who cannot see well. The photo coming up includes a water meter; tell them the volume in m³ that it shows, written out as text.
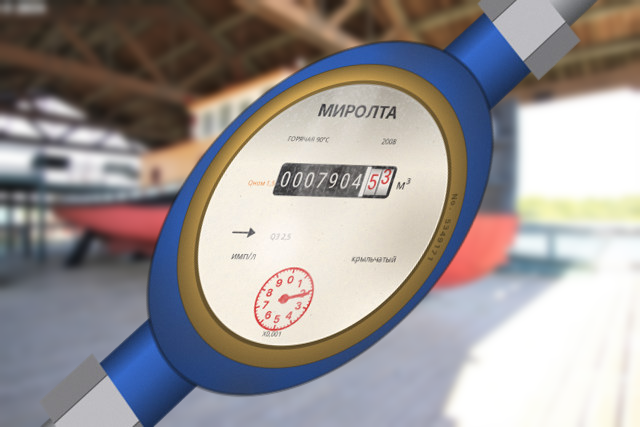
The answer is 7904.532 m³
